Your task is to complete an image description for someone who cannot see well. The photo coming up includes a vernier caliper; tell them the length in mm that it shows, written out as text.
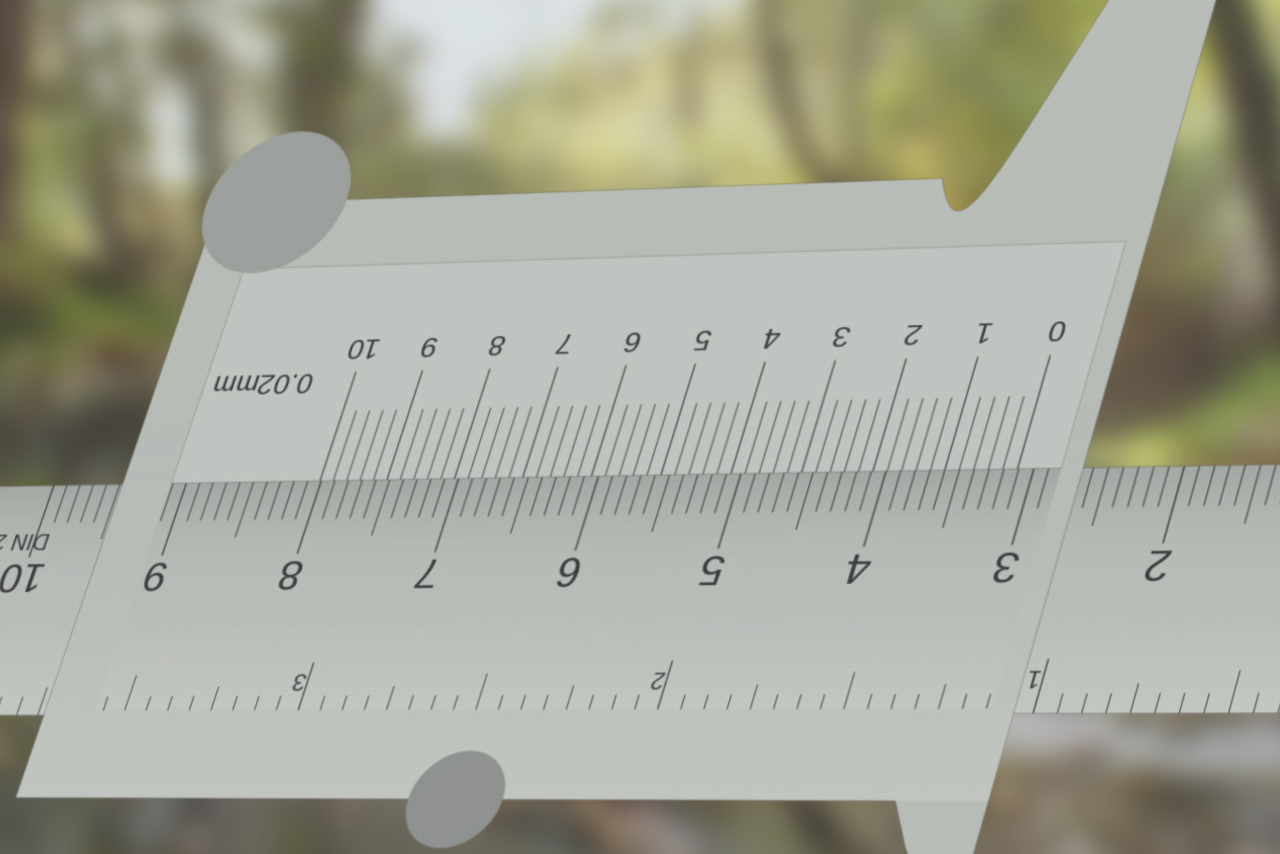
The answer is 31.1 mm
